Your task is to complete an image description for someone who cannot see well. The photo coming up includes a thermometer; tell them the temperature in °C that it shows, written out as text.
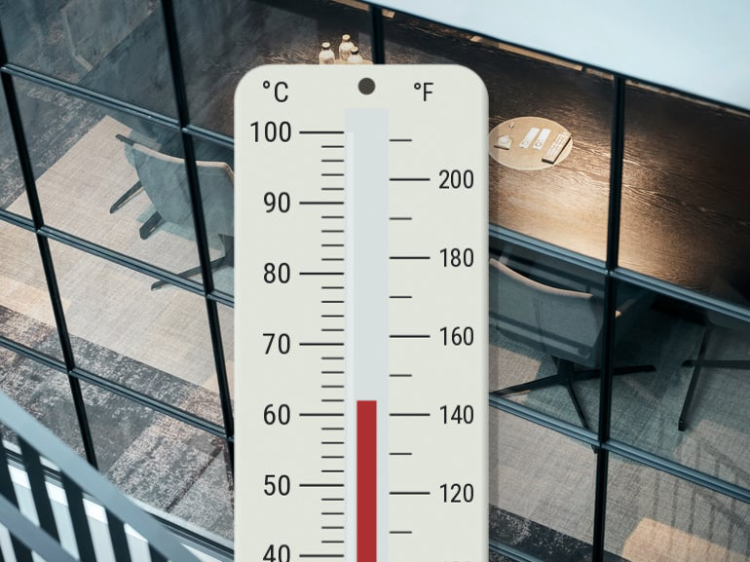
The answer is 62 °C
